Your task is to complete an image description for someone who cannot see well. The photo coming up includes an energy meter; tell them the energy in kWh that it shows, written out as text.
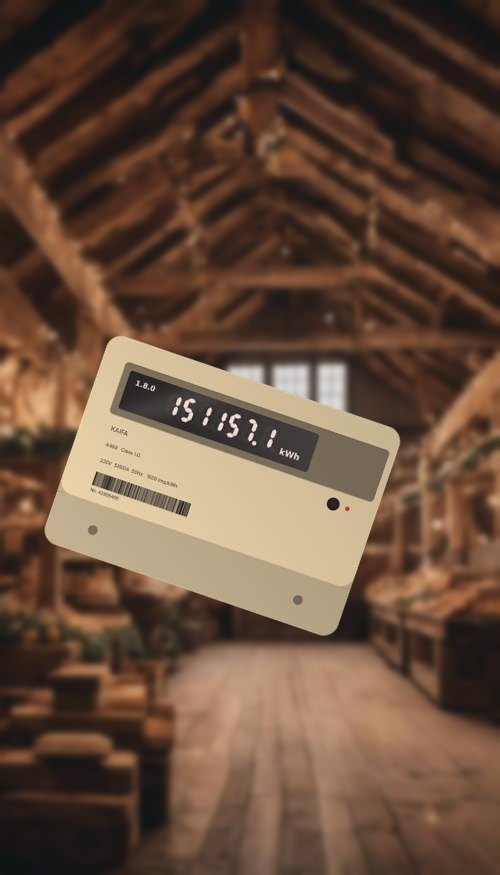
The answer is 151157.1 kWh
